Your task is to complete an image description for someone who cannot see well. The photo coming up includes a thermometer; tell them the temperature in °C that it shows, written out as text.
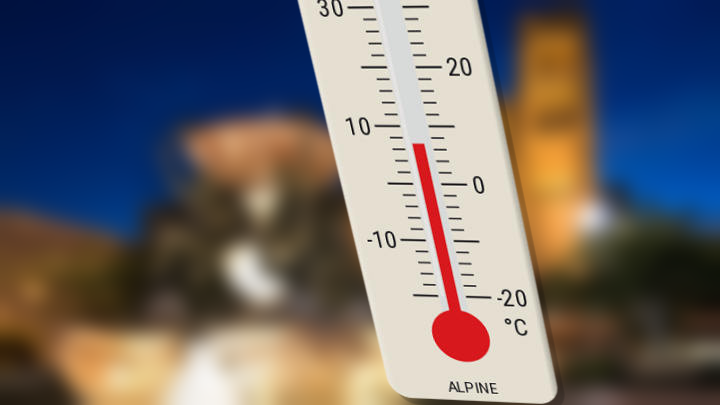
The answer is 7 °C
